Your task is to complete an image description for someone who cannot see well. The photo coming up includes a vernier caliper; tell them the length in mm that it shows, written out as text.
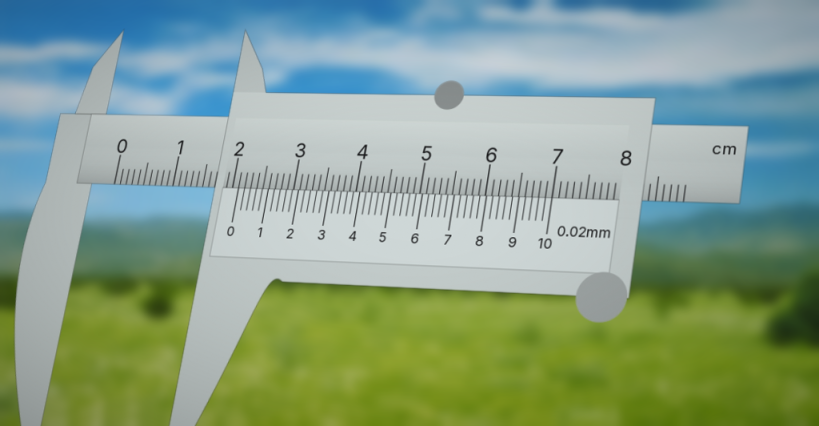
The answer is 21.0 mm
